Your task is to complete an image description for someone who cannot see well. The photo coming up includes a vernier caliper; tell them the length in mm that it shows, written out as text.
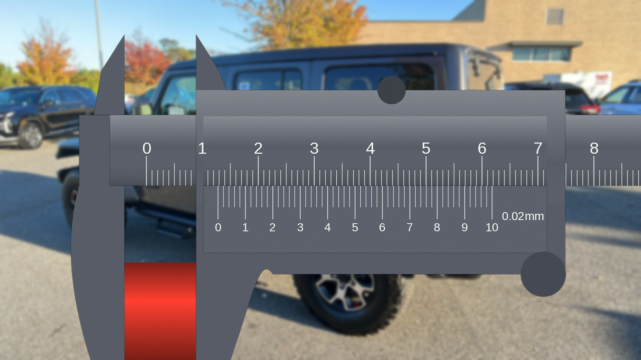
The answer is 12.8 mm
